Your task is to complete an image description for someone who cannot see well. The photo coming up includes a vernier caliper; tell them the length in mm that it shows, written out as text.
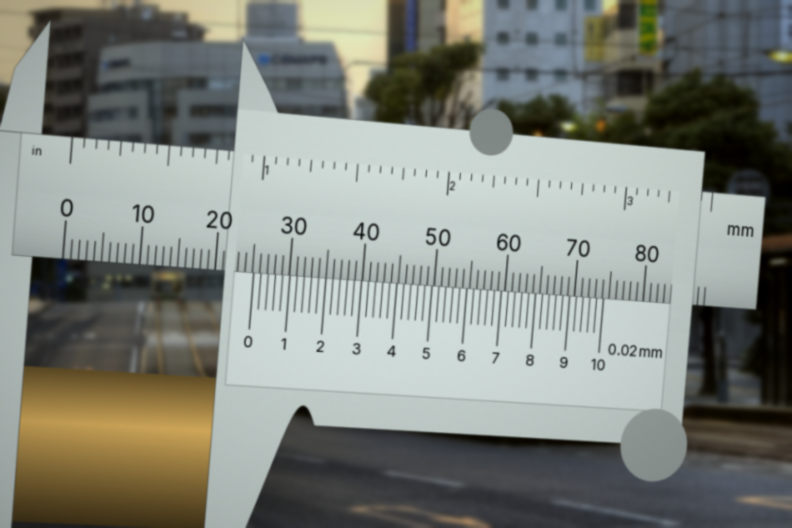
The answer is 25.2 mm
